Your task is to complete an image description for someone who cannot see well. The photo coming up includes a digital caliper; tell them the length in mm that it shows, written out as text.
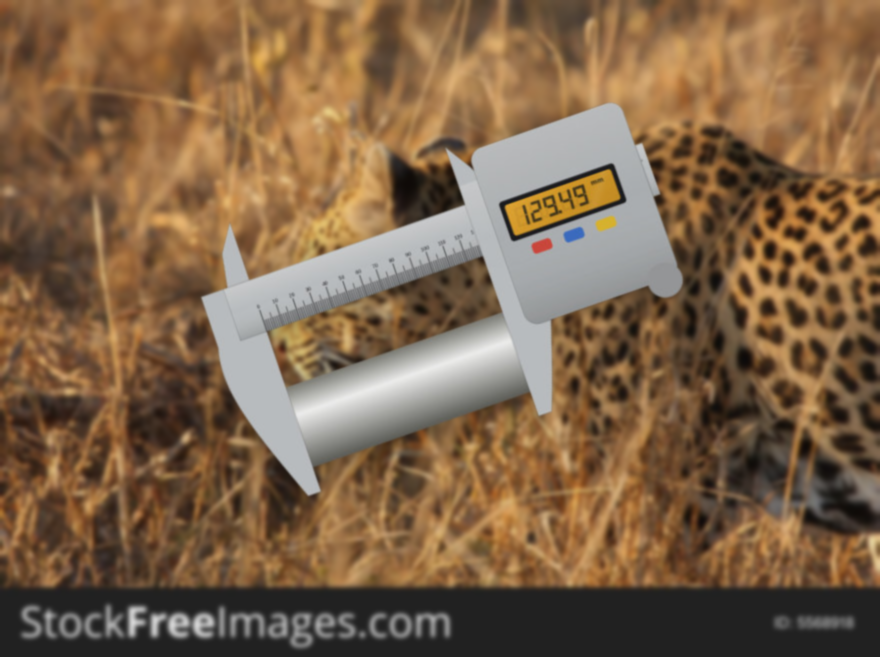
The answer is 129.49 mm
